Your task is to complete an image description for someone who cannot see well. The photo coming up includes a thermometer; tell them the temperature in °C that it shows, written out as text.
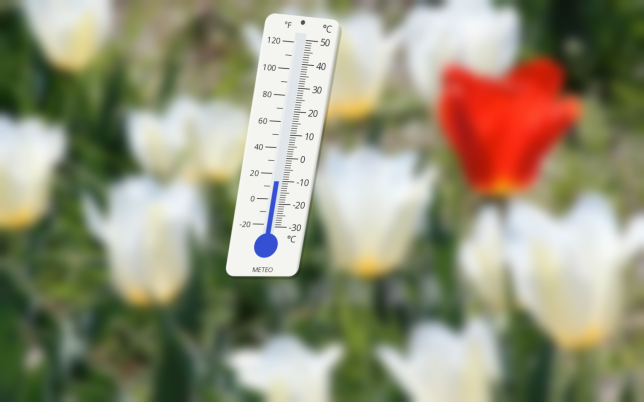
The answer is -10 °C
